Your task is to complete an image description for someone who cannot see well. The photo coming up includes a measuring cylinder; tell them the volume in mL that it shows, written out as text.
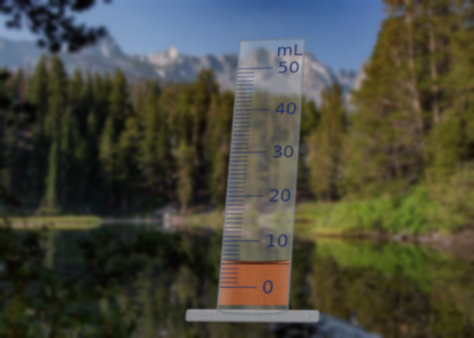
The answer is 5 mL
